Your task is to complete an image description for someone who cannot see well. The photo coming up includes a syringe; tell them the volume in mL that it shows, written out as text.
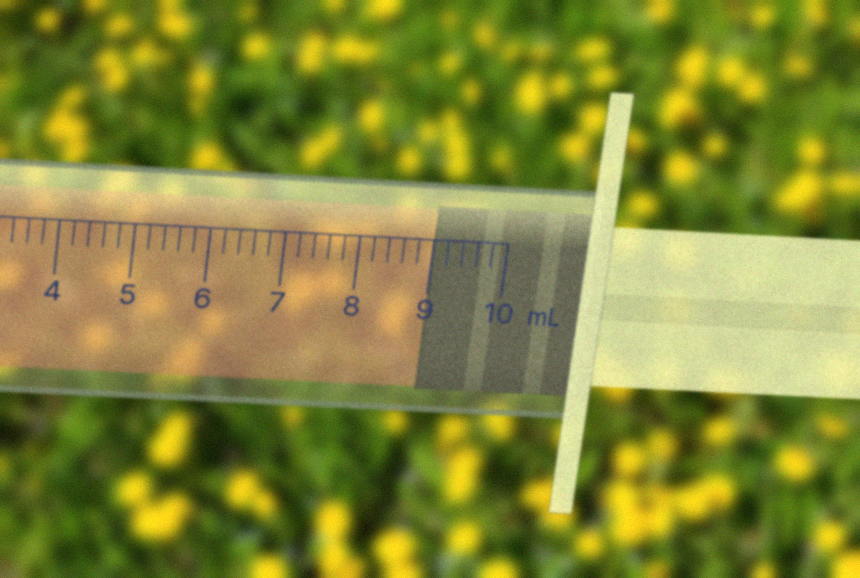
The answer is 9 mL
